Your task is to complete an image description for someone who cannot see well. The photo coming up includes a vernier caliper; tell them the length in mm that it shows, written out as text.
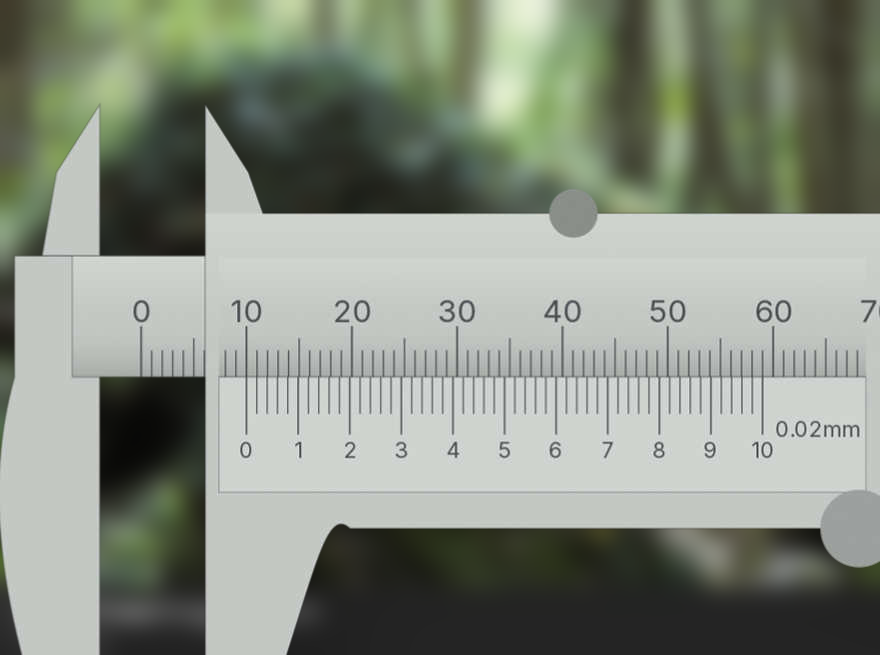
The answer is 10.0 mm
